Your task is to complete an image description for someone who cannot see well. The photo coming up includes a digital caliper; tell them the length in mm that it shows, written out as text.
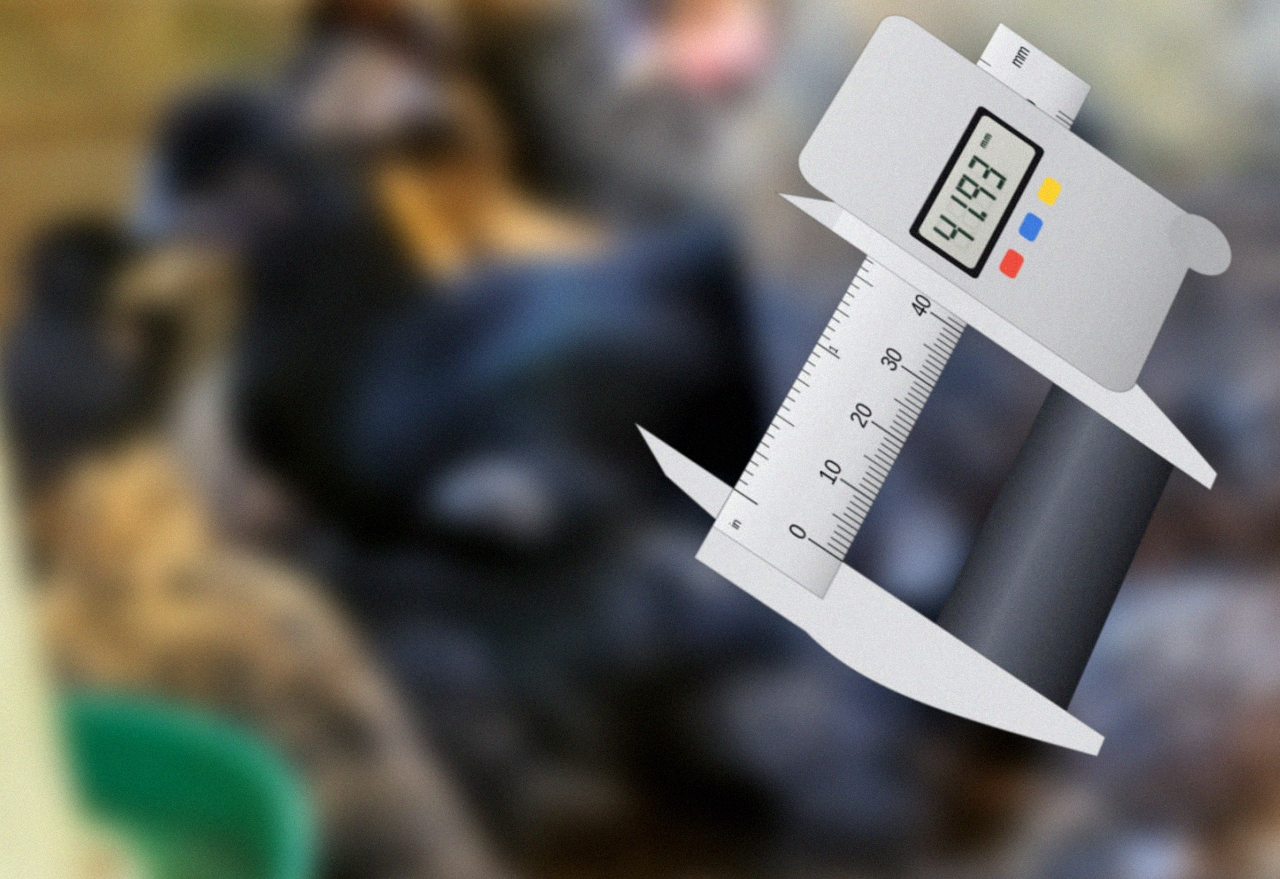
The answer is 41.93 mm
